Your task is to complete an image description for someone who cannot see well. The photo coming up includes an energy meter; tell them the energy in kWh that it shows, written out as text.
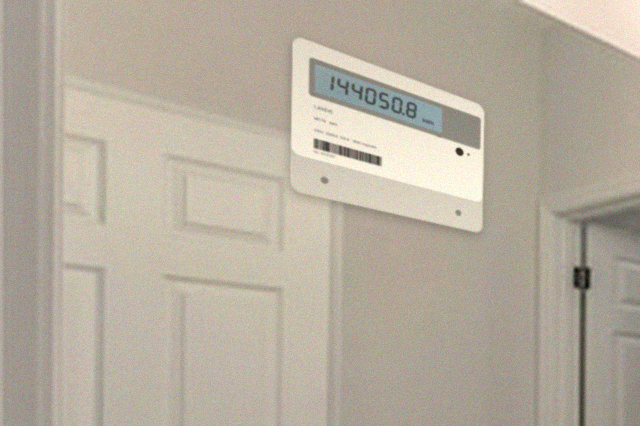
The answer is 144050.8 kWh
